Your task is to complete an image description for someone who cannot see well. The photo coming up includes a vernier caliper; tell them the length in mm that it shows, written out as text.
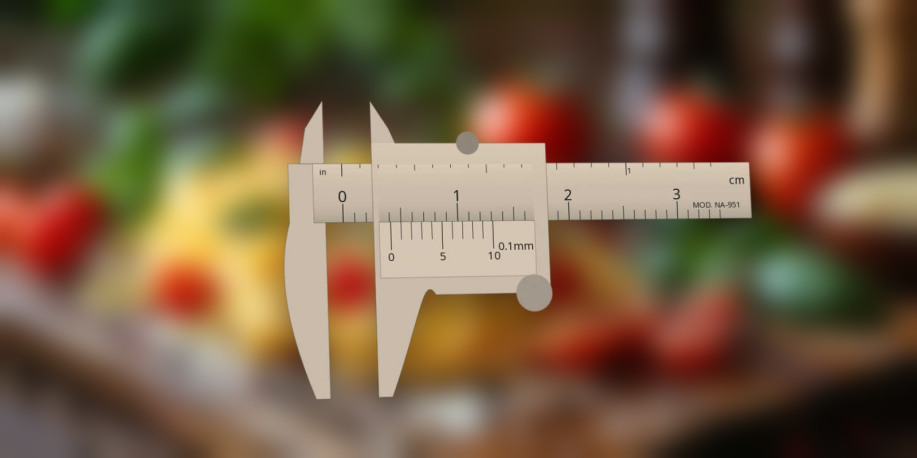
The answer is 4.1 mm
